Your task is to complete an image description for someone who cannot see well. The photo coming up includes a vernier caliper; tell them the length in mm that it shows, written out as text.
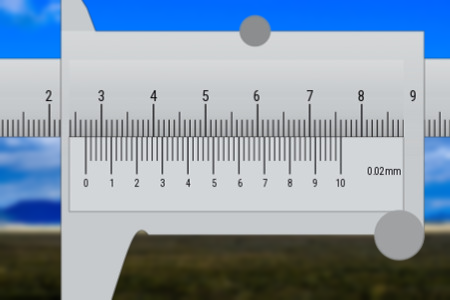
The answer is 27.0 mm
